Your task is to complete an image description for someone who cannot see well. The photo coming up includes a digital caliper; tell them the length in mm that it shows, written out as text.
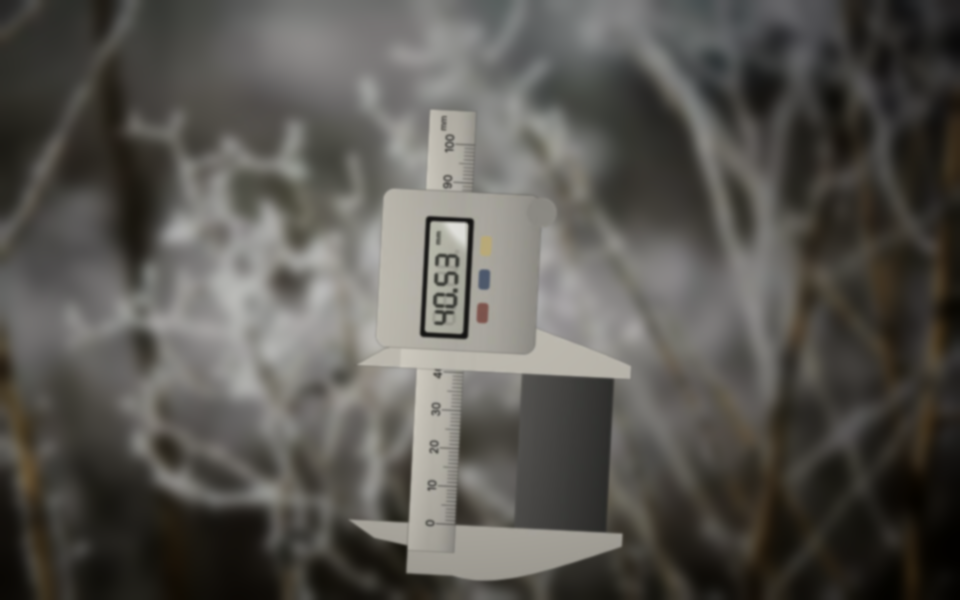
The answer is 40.53 mm
